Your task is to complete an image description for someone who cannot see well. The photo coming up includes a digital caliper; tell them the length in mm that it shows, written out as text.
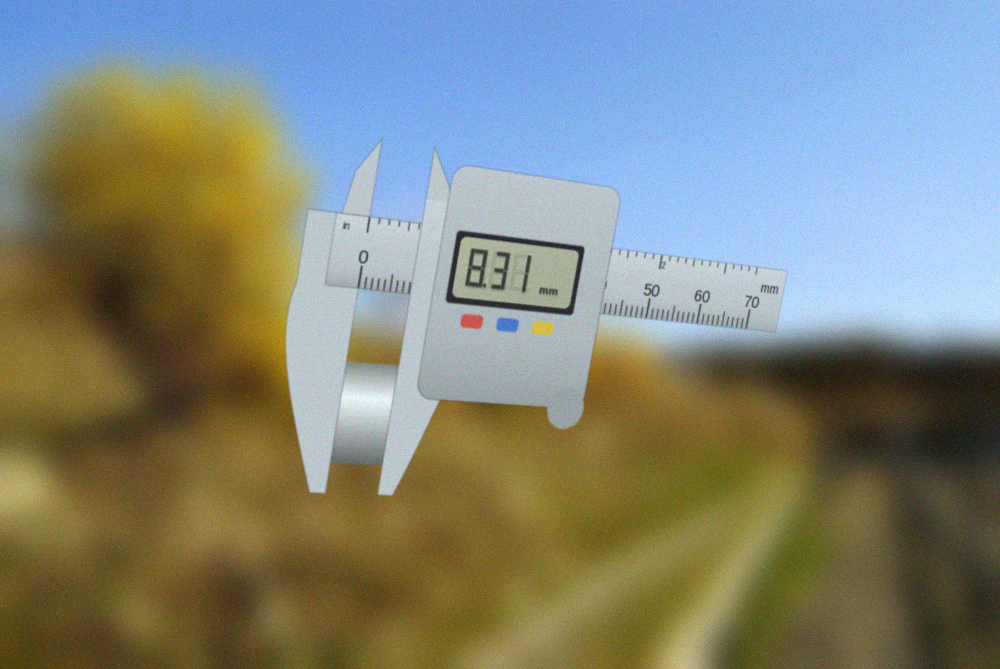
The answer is 8.31 mm
